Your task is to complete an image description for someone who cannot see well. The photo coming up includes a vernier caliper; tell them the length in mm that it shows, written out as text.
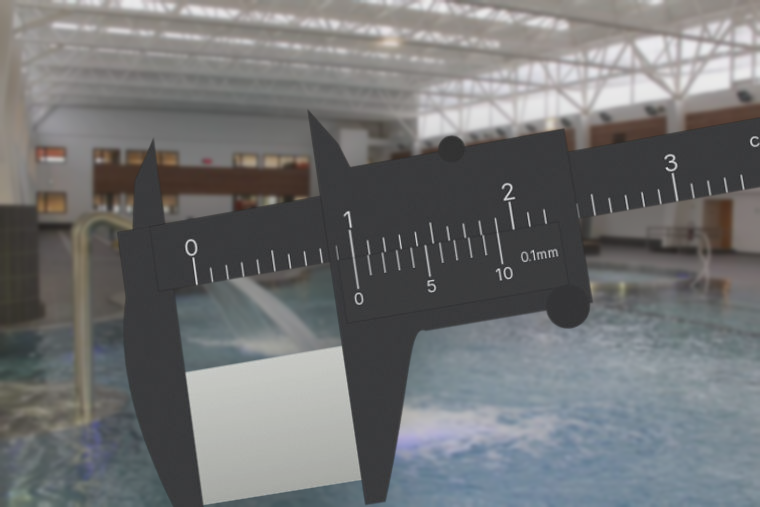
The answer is 10.0 mm
